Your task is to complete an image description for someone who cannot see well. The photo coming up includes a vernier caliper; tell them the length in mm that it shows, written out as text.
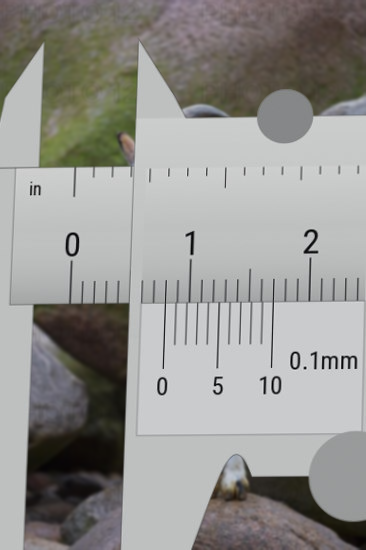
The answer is 8.0 mm
